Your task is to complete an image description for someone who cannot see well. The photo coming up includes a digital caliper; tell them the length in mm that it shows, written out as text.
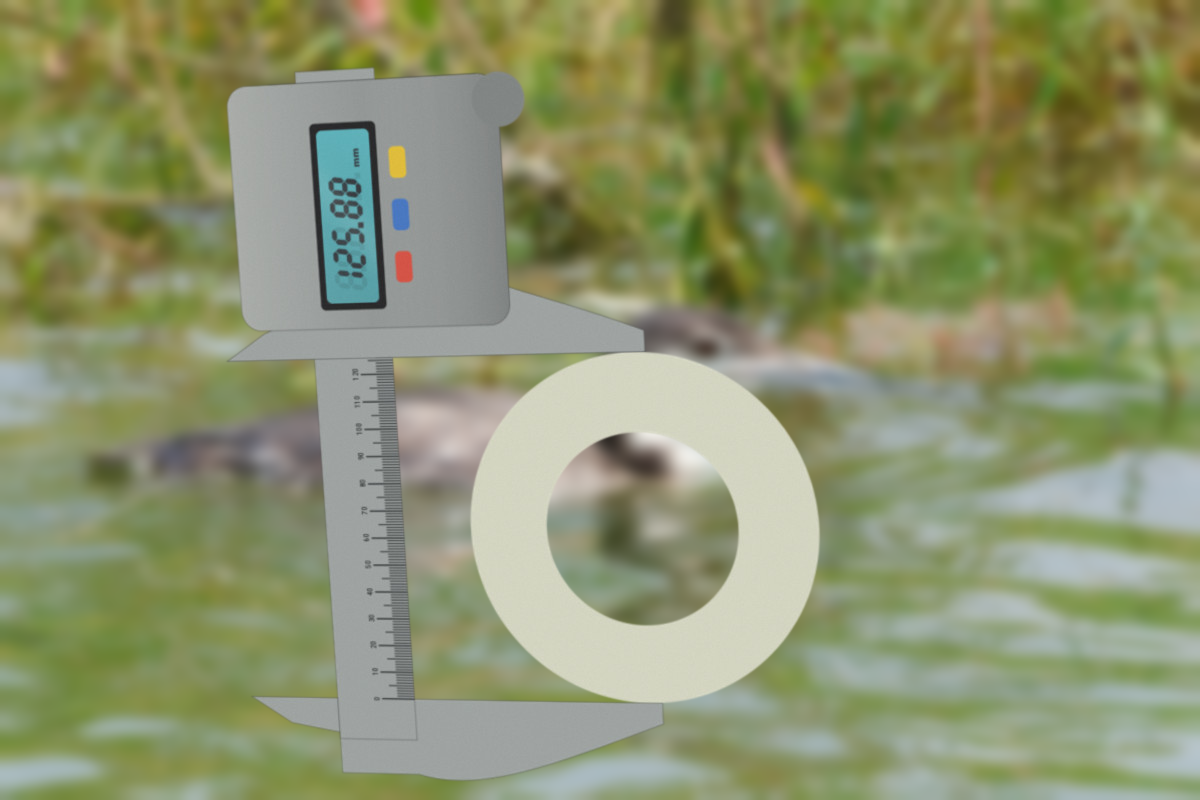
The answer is 125.88 mm
